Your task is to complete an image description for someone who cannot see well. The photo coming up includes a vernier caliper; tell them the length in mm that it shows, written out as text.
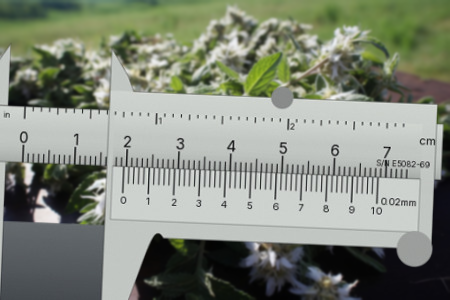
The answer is 19.5 mm
